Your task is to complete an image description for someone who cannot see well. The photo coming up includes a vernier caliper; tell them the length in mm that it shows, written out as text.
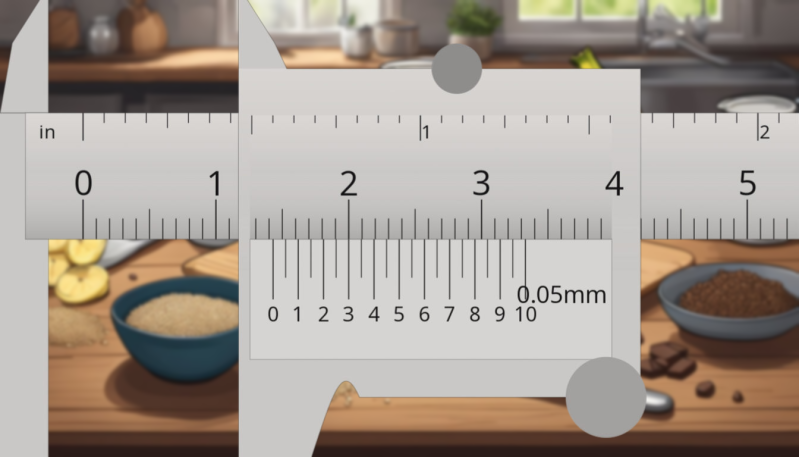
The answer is 14.3 mm
